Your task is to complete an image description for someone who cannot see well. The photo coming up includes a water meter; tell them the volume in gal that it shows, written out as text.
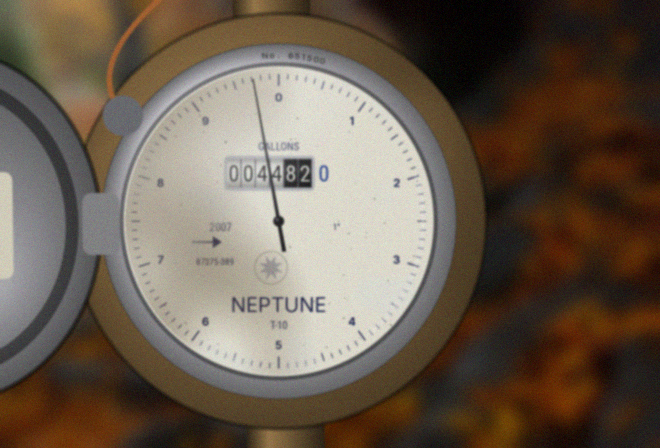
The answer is 44819.7 gal
